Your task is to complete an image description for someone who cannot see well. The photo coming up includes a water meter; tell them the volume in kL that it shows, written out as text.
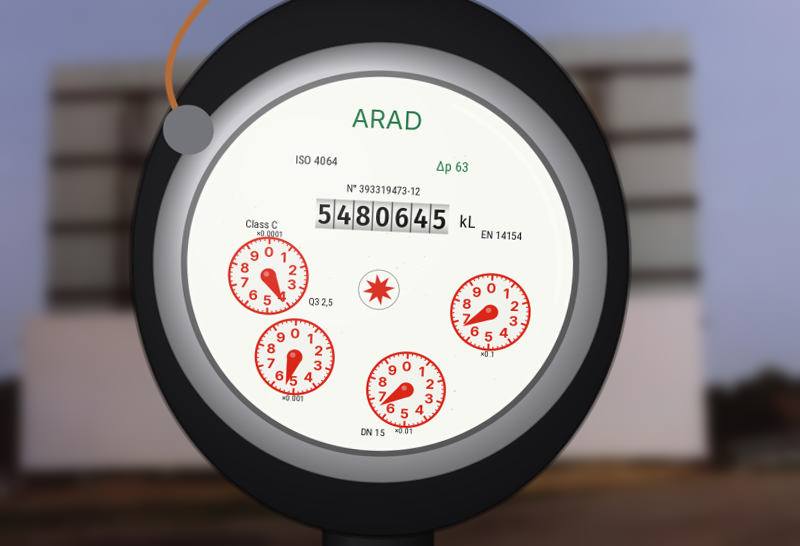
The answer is 5480645.6654 kL
